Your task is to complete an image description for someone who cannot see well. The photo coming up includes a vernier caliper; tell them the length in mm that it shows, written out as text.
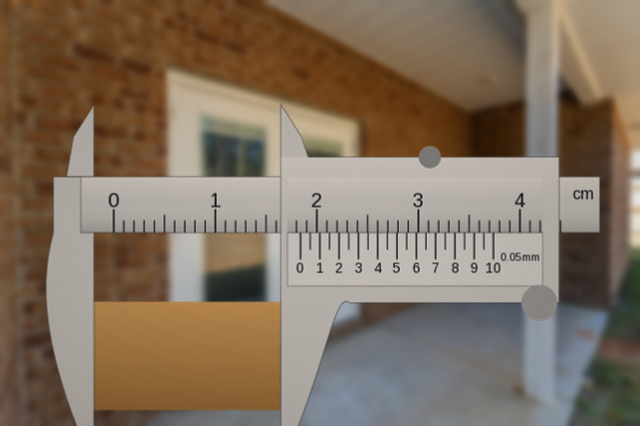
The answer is 18.4 mm
